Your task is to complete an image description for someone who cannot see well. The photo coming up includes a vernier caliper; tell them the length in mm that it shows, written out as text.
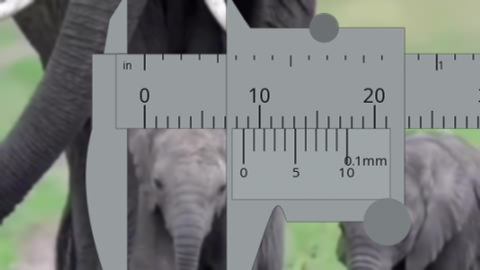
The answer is 8.6 mm
